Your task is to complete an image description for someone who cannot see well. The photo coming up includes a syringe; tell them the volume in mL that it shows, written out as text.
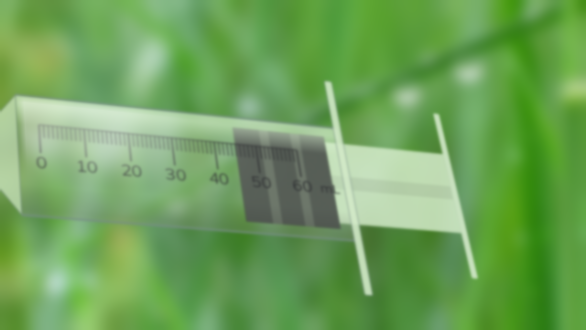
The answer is 45 mL
